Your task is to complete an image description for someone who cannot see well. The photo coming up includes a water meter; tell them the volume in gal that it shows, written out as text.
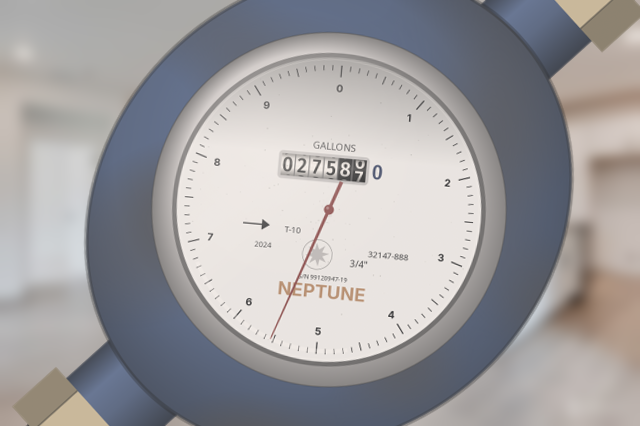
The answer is 275865.5 gal
